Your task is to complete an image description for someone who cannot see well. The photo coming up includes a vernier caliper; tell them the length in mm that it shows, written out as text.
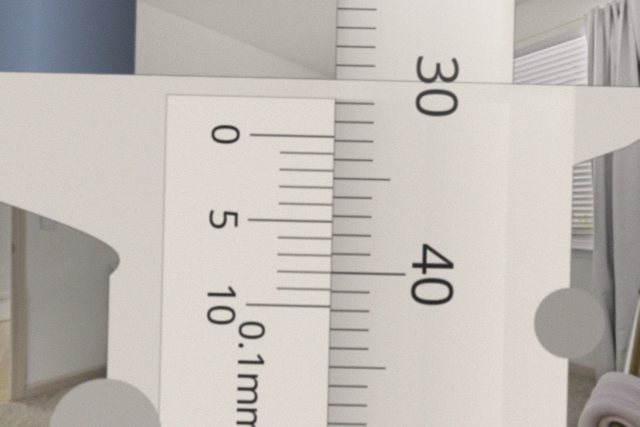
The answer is 32.8 mm
